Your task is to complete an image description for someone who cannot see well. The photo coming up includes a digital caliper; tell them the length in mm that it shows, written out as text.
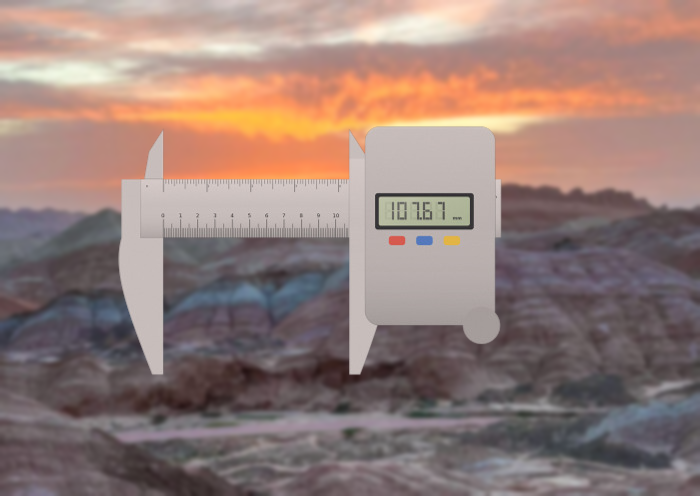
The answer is 107.67 mm
